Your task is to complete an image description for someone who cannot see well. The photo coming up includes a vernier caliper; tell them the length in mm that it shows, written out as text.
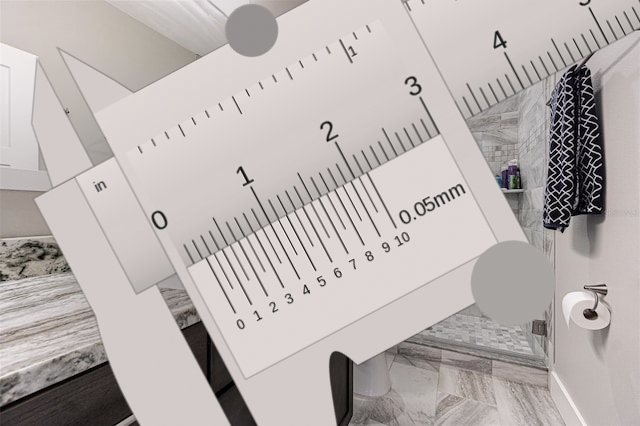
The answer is 2.4 mm
